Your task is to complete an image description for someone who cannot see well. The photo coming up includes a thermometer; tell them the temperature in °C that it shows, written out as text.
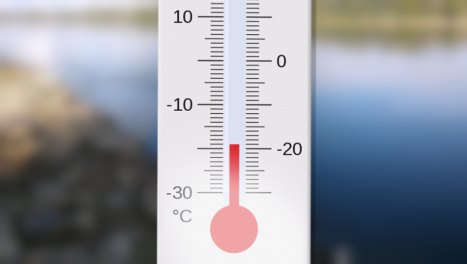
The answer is -19 °C
